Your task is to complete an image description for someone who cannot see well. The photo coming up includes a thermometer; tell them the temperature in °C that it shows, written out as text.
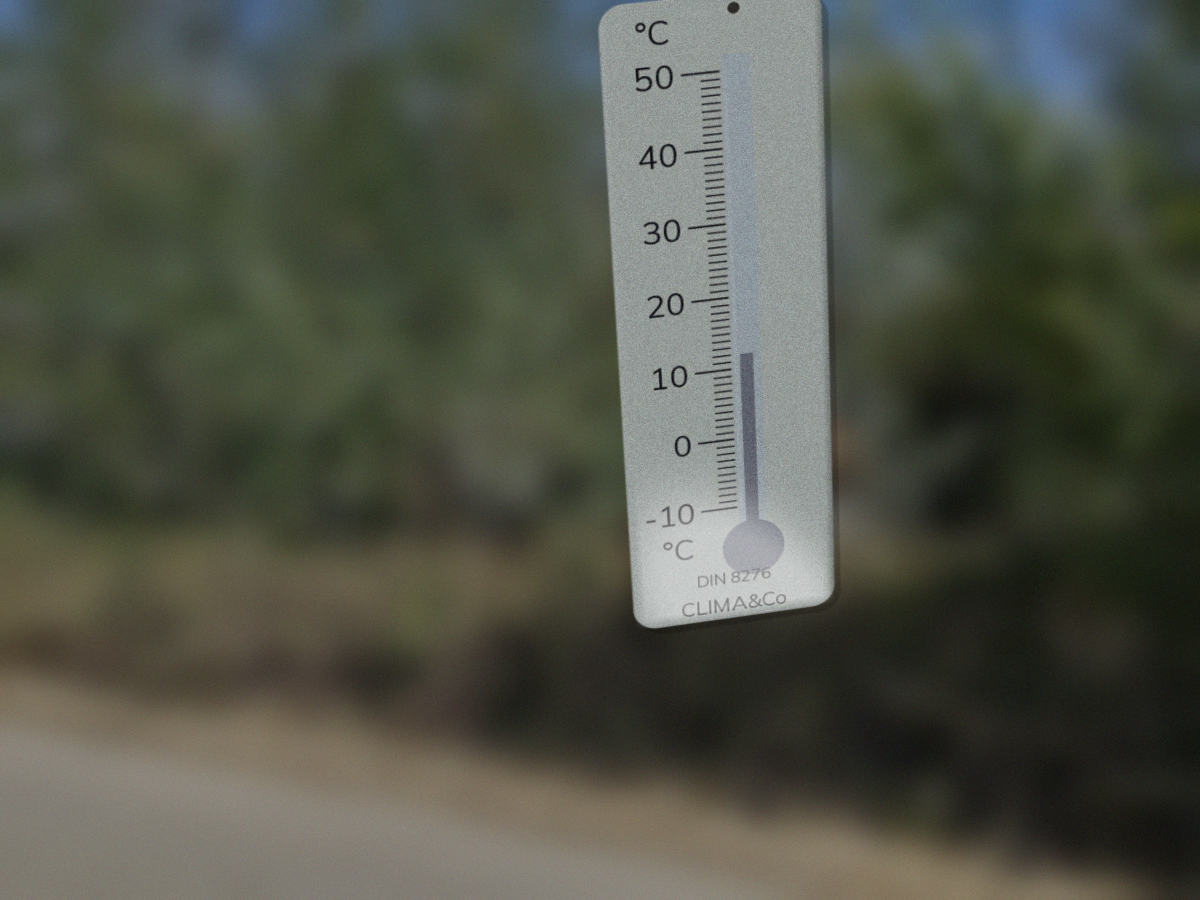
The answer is 12 °C
